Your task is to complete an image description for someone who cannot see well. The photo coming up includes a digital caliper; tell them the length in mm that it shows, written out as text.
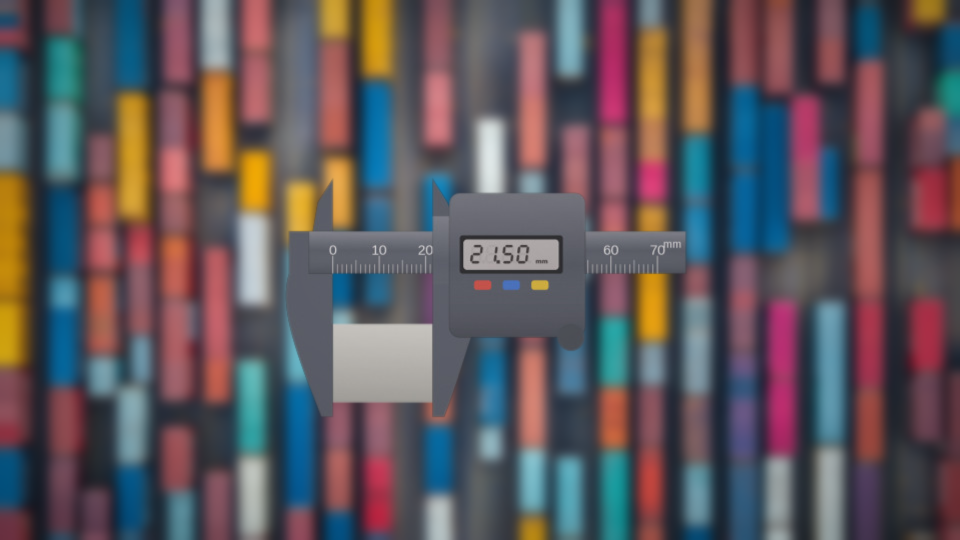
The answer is 21.50 mm
